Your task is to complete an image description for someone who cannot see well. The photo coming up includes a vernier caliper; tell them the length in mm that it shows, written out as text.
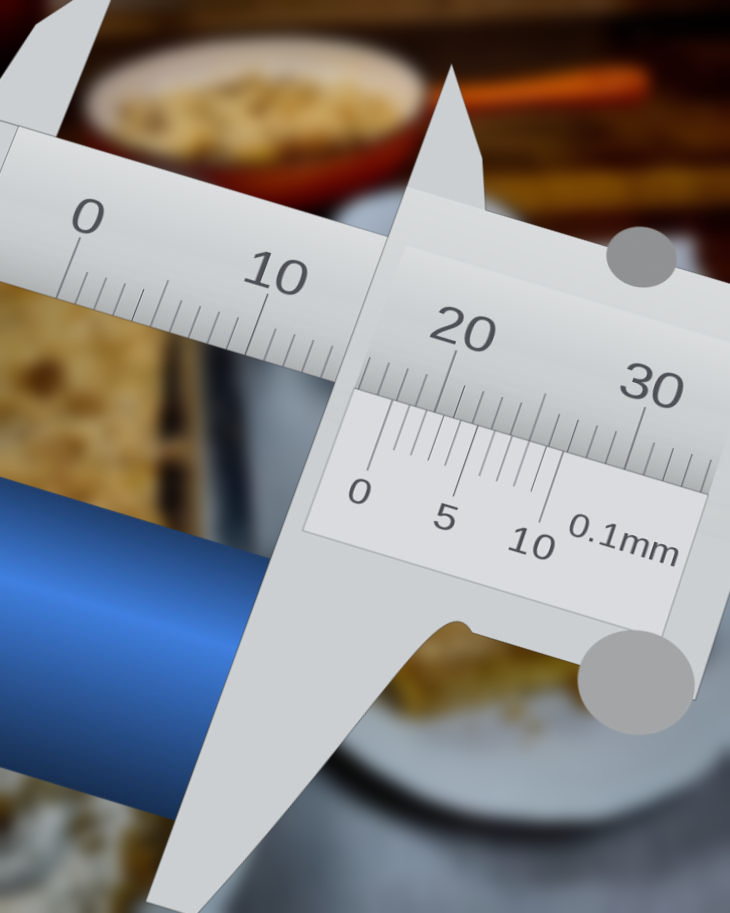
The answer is 17.8 mm
